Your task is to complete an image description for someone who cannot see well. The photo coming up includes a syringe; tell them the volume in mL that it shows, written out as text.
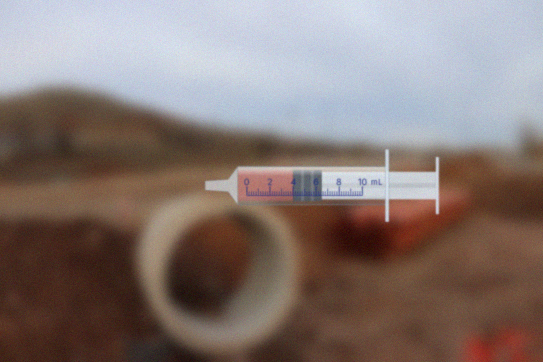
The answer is 4 mL
